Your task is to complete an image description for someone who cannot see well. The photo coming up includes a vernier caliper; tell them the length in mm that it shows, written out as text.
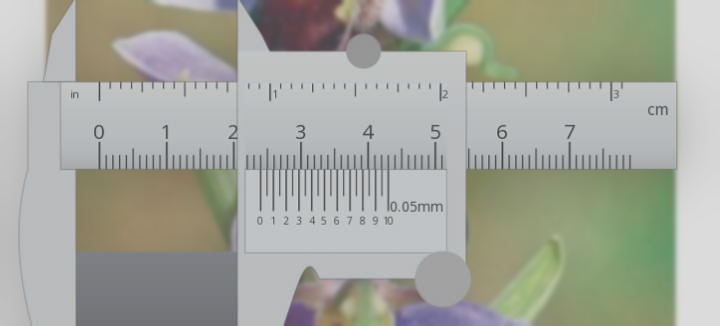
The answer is 24.0 mm
